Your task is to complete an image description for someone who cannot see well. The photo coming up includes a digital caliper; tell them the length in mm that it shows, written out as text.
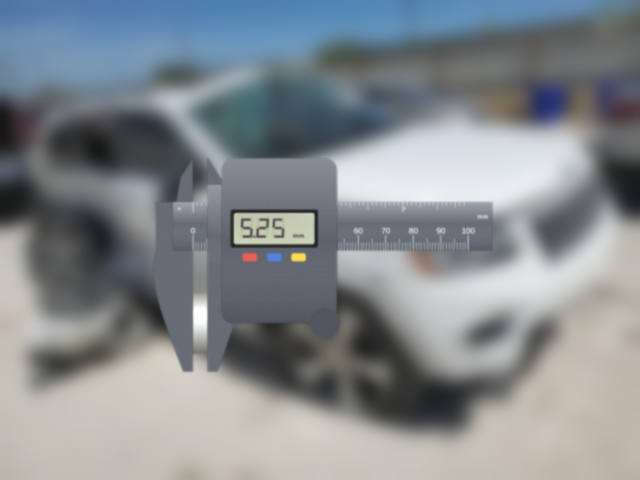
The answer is 5.25 mm
